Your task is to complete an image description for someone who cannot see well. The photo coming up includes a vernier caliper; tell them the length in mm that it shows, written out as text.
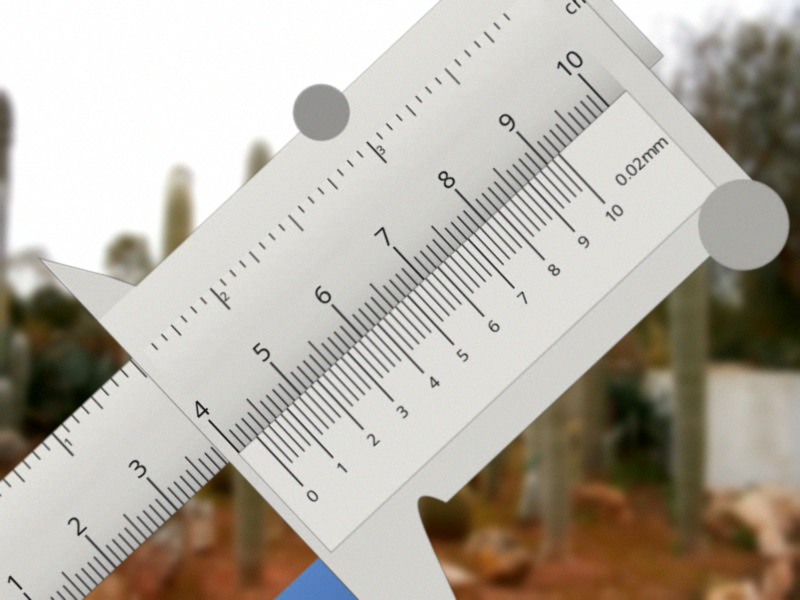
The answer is 42.8 mm
